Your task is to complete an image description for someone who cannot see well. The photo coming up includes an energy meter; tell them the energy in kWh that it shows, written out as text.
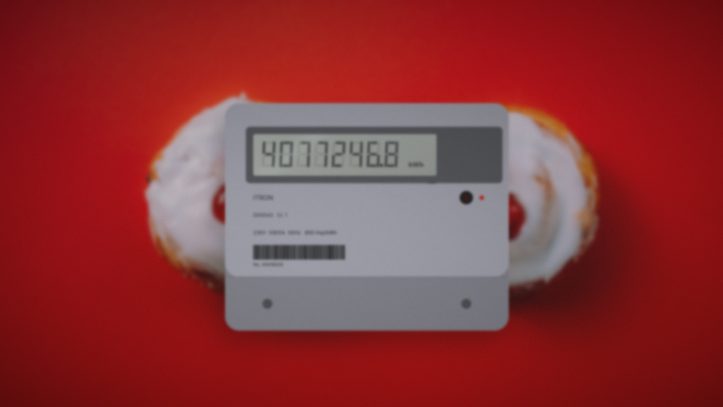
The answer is 4077246.8 kWh
